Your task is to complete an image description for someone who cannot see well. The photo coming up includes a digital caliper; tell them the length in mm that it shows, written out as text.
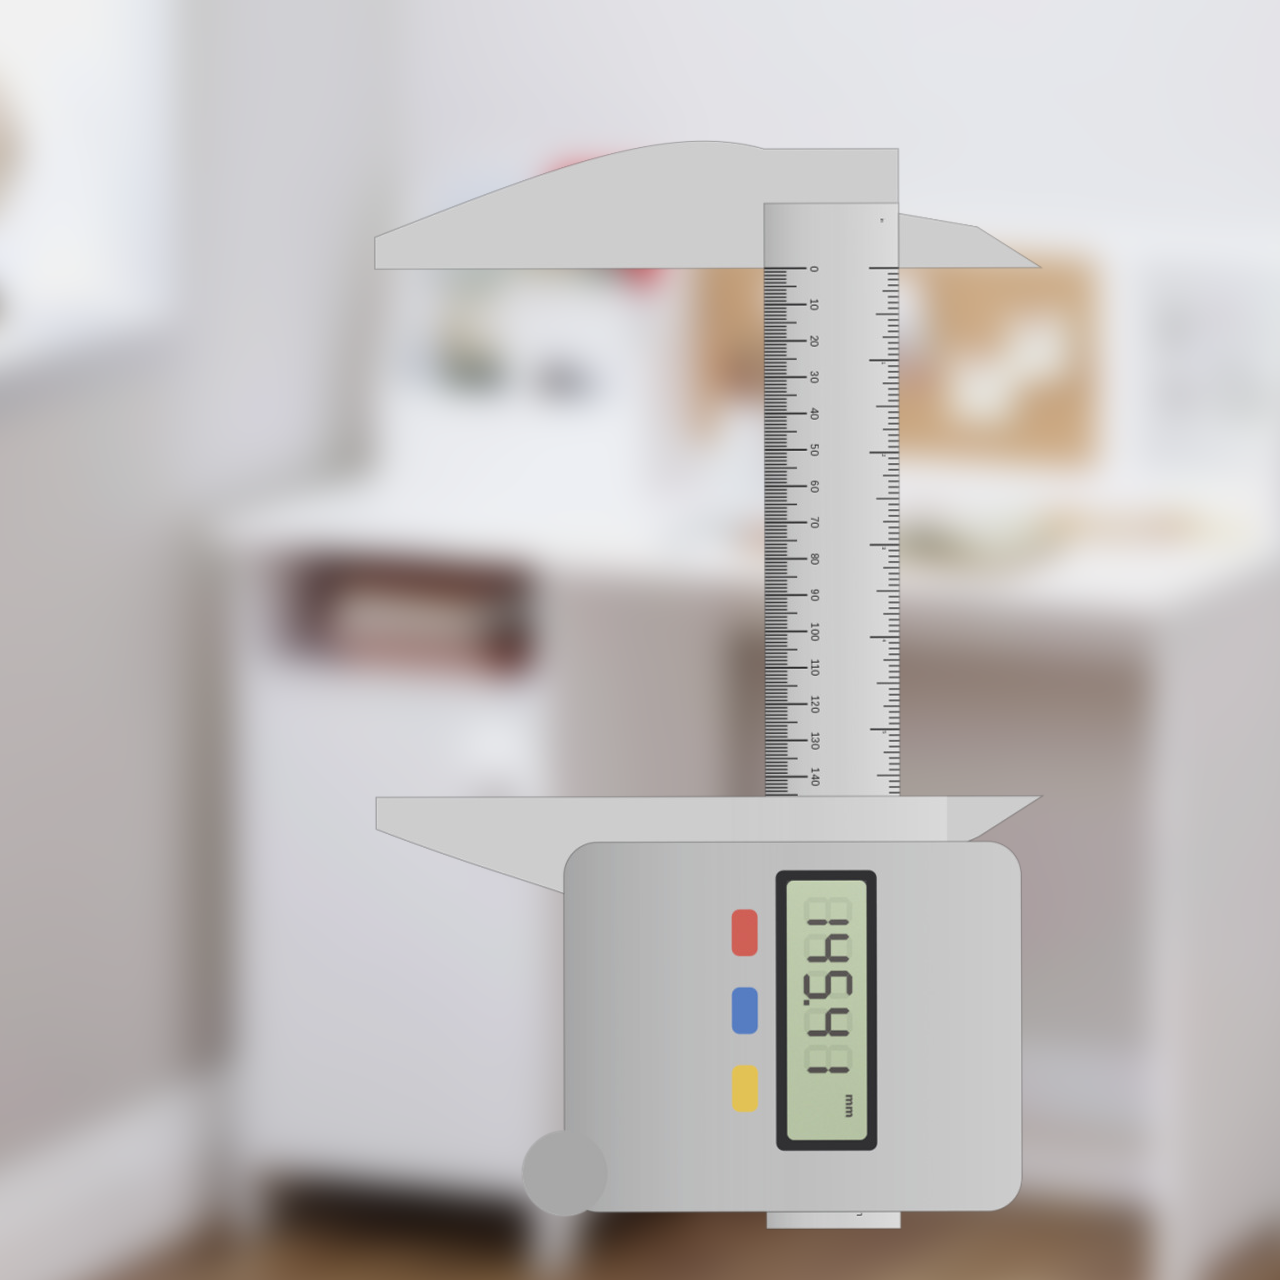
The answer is 145.41 mm
